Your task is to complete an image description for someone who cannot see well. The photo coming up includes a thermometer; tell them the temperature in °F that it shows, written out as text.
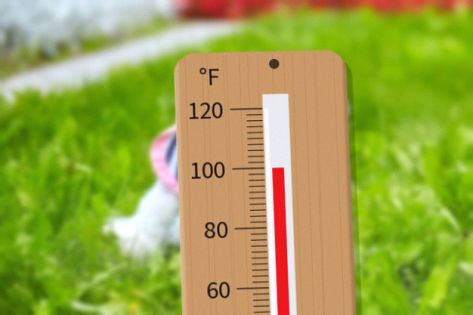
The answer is 100 °F
